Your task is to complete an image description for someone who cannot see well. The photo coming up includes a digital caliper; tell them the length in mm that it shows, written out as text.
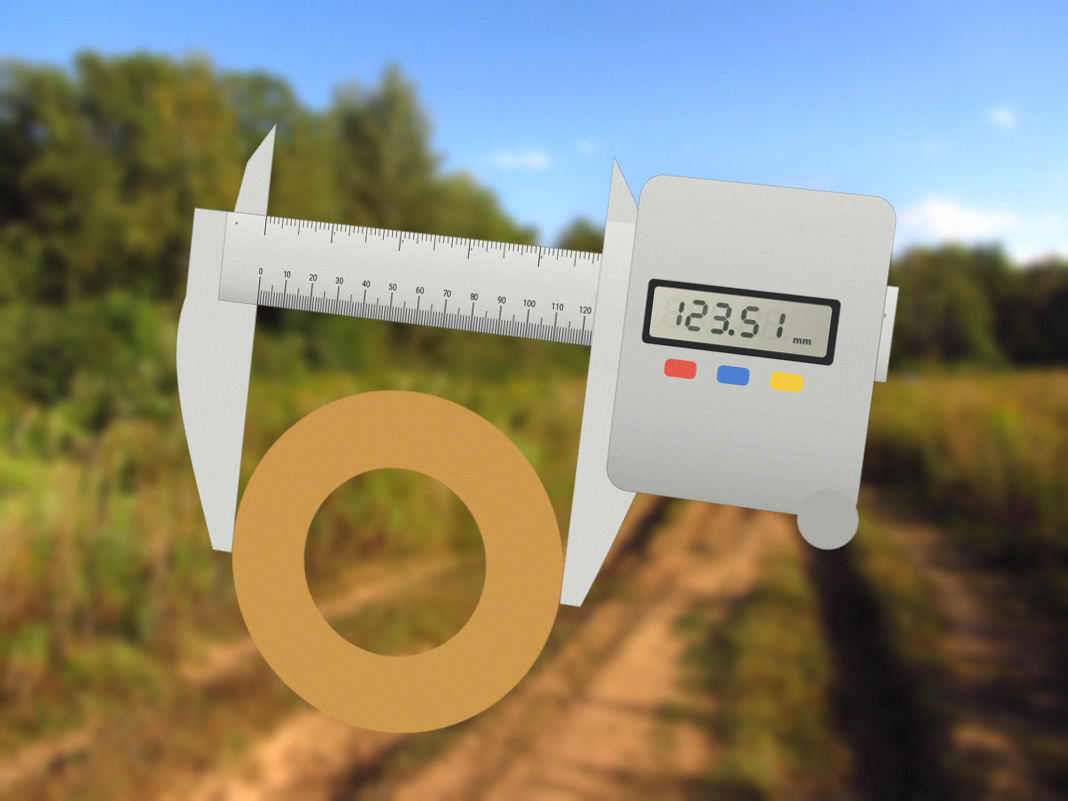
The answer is 123.51 mm
